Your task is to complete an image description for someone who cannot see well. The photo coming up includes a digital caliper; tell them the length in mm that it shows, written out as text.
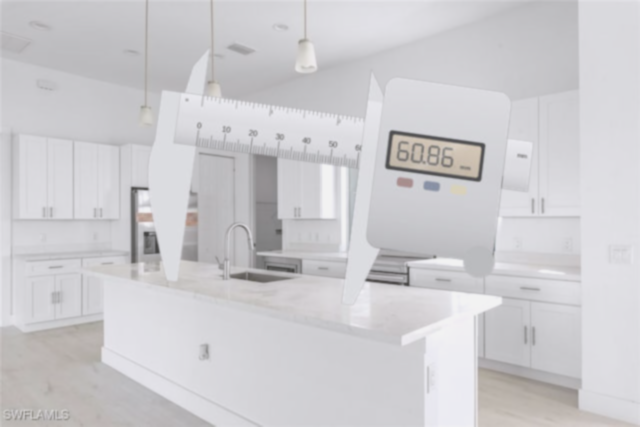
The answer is 60.86 mm
